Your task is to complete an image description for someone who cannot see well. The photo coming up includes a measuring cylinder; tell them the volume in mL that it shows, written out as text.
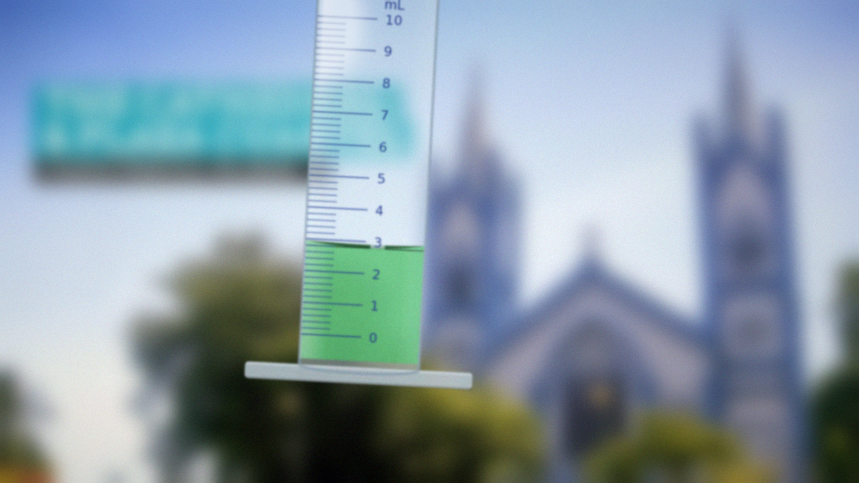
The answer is 2.8 mL
